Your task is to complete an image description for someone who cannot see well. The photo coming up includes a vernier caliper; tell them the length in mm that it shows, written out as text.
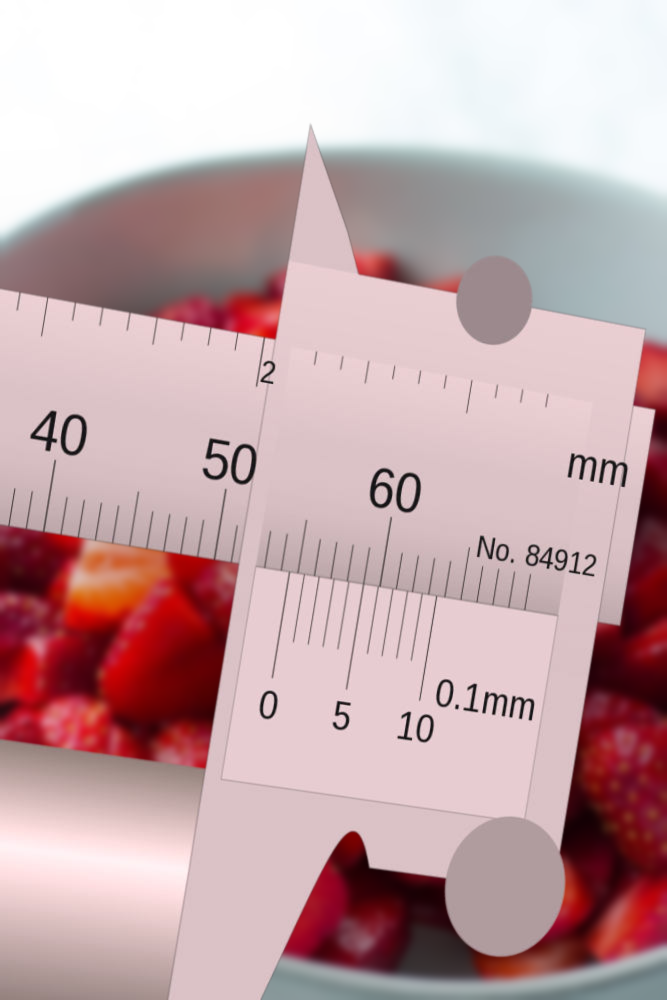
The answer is 54.5 mm
